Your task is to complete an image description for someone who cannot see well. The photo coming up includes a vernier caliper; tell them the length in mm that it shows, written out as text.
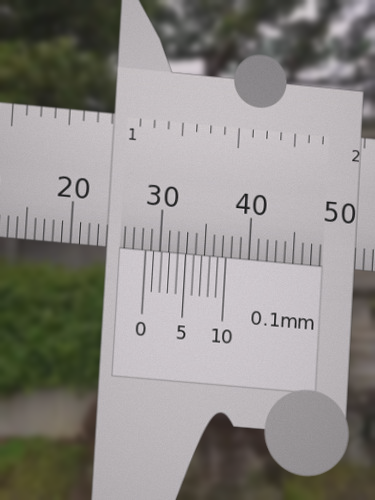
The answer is 28.4 mm
